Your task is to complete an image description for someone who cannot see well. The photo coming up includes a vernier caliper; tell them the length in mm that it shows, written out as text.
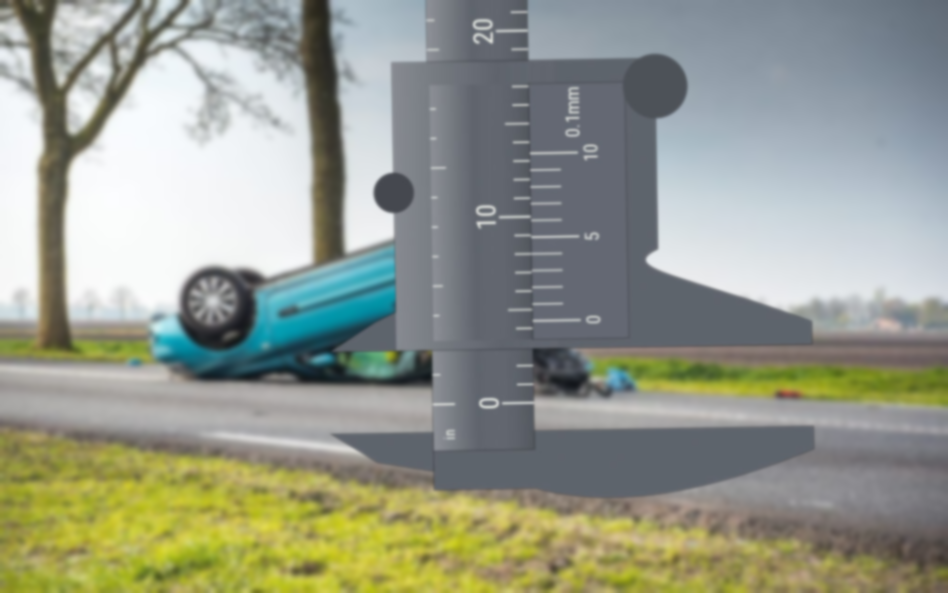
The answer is 4.4 mm
